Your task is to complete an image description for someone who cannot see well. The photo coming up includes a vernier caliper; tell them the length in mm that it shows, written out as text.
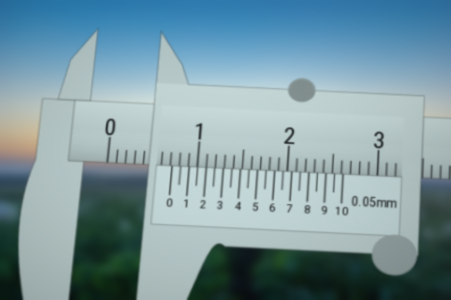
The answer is 7.2 mm
